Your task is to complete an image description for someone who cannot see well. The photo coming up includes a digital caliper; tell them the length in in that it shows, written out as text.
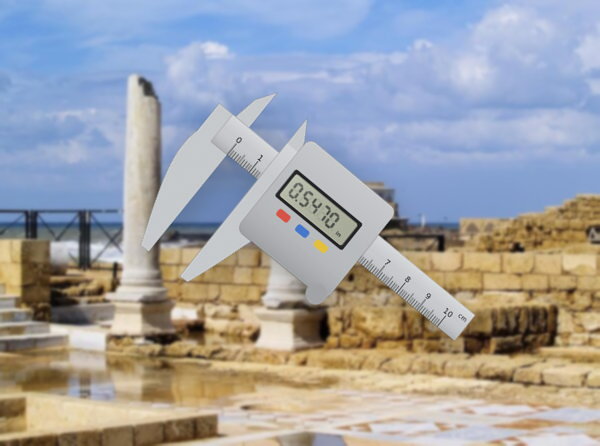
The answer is 0.5470 in
